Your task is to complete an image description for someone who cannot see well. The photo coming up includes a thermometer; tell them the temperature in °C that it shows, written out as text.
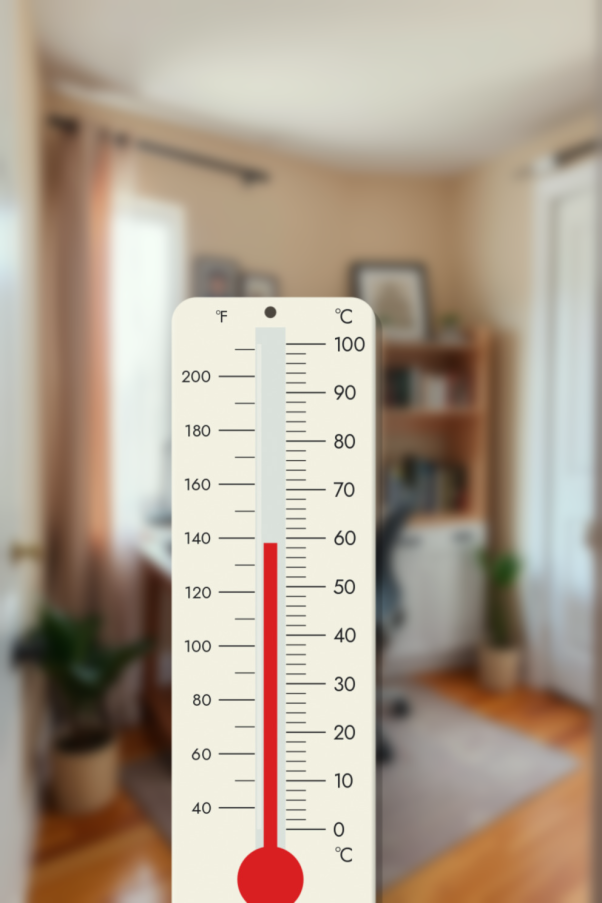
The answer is 59 °C
